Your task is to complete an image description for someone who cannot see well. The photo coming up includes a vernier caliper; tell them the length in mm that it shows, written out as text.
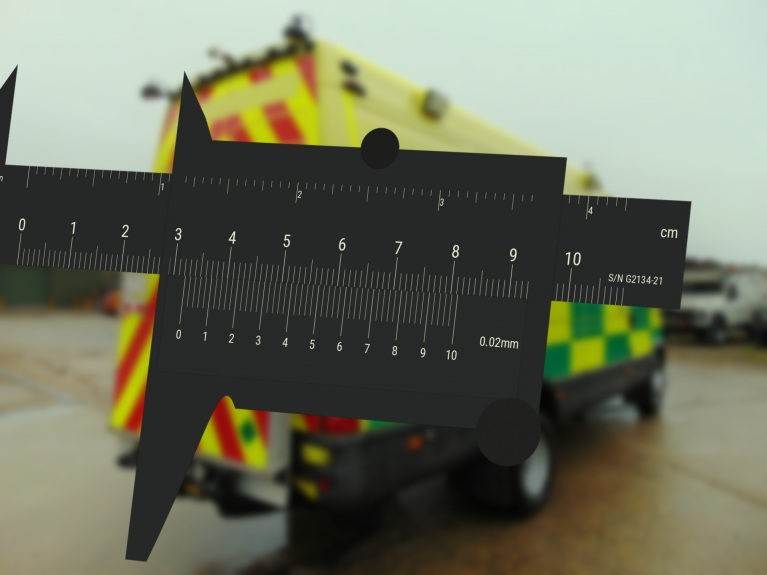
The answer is 32.2 mm
